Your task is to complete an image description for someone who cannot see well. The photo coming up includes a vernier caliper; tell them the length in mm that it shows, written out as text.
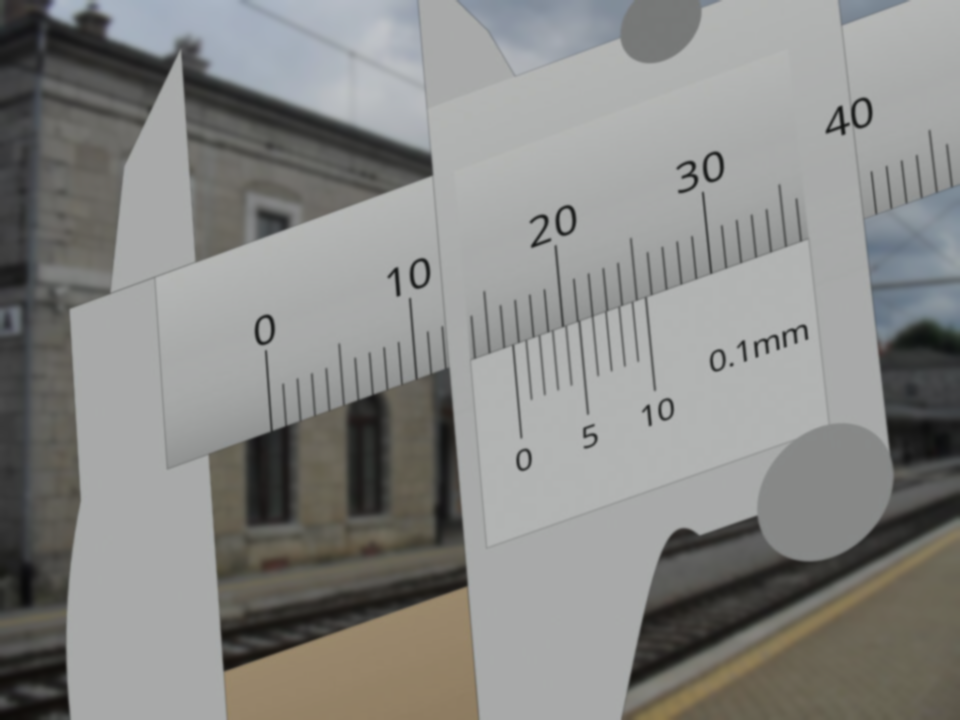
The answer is 16.6 mm
